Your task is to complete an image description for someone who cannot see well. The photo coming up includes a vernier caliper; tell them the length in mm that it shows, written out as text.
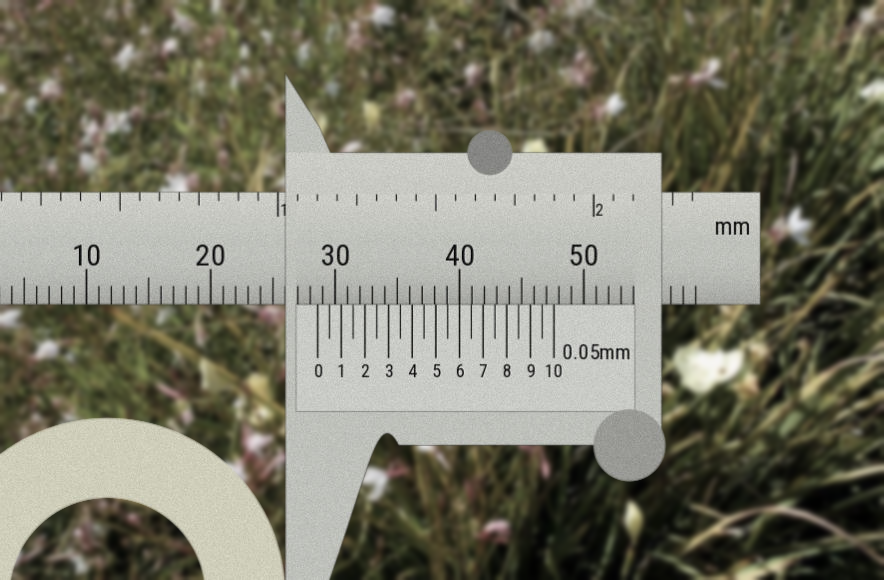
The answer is 28.6 mm
